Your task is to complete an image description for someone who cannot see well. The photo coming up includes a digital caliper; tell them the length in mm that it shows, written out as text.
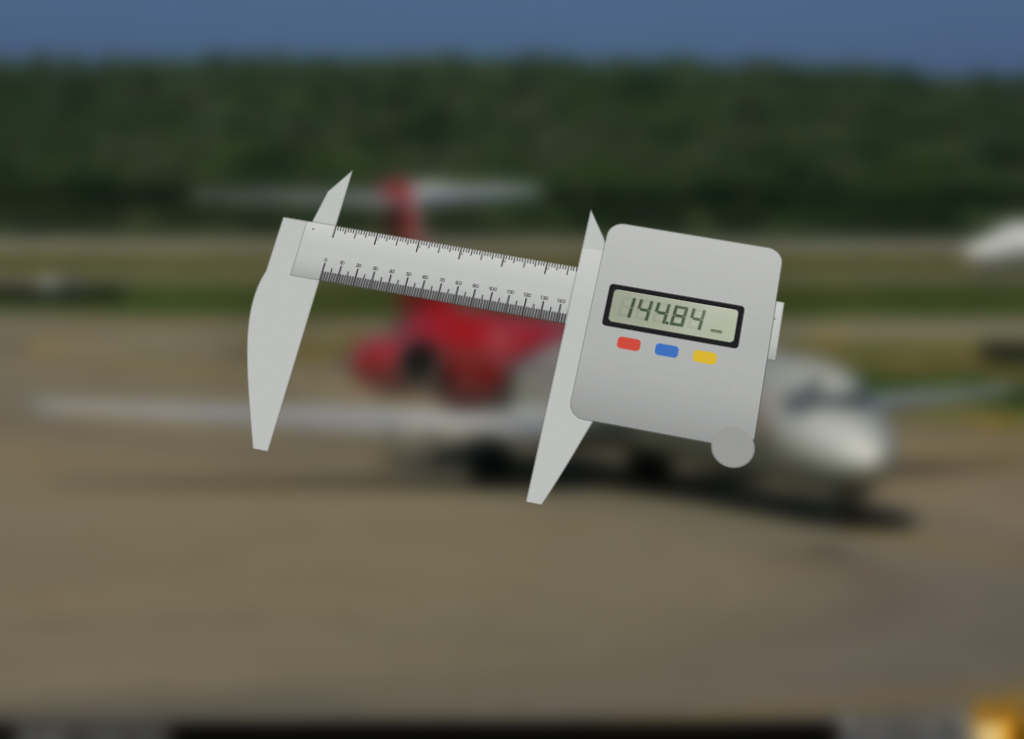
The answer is 144.84 mm
